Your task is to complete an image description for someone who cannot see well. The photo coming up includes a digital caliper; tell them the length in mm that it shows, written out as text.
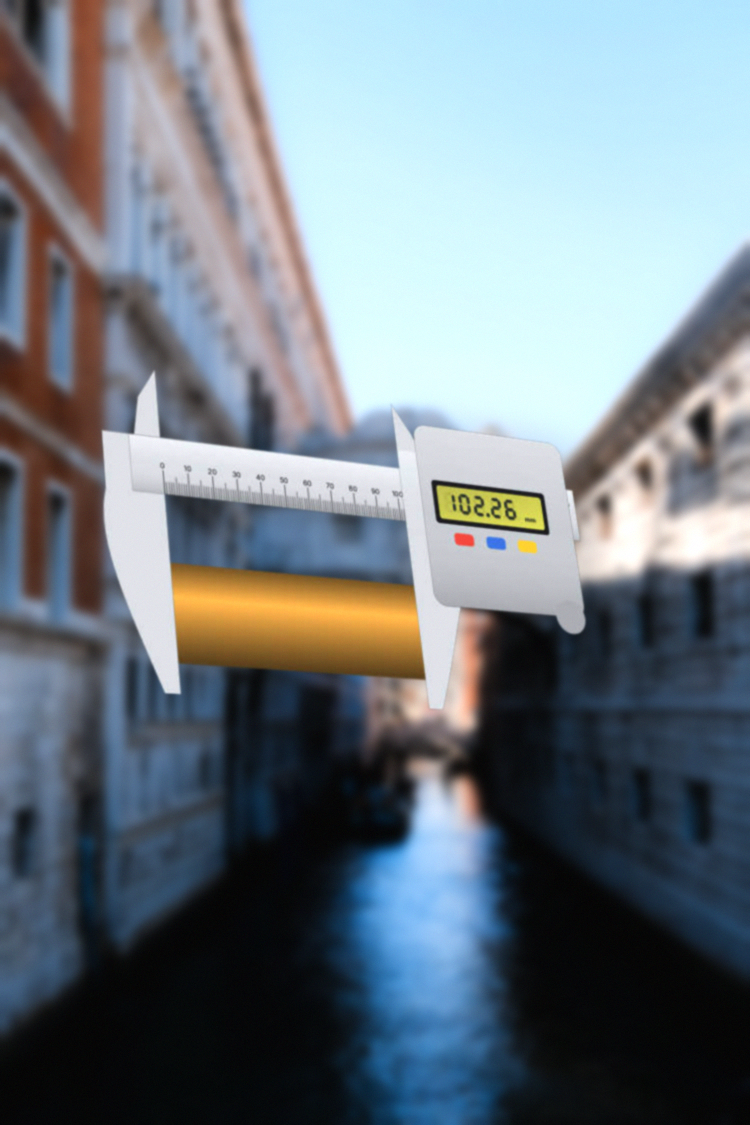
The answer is 102.26 mm
